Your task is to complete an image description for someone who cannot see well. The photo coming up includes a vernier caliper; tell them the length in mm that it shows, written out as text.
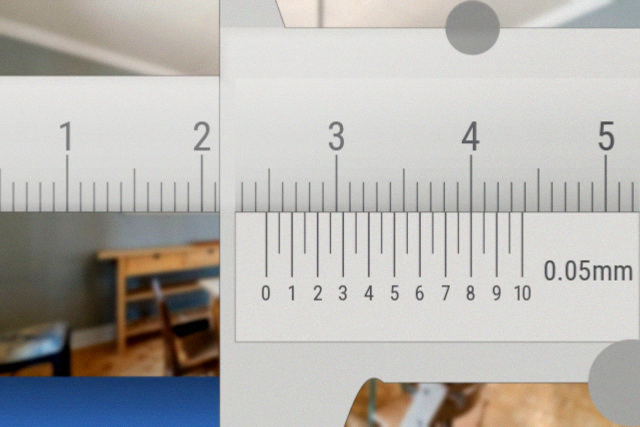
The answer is 24.8 mm
